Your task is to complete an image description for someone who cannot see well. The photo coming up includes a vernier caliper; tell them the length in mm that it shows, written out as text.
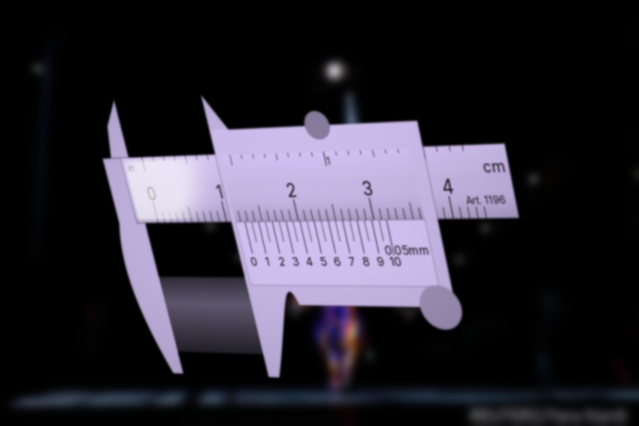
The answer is 12.6 mm
